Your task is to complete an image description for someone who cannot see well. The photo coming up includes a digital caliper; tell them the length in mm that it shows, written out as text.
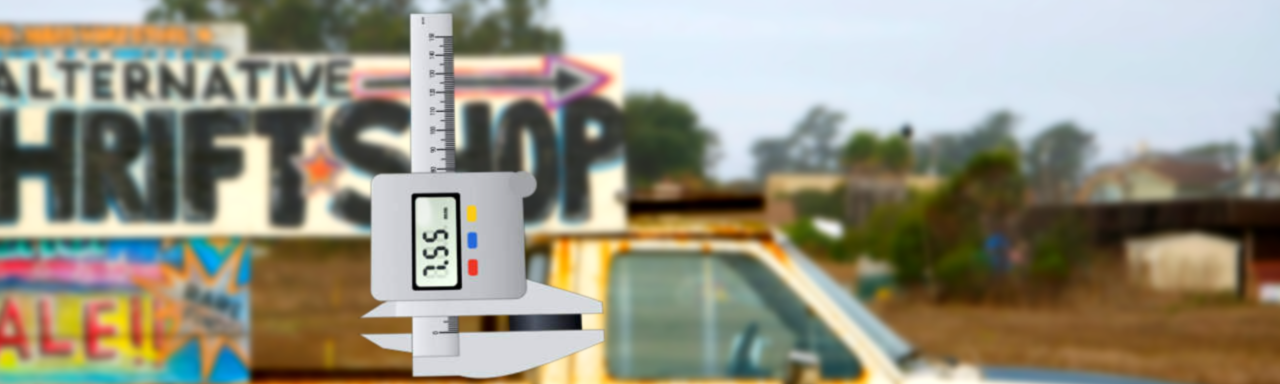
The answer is 7.55 mm
